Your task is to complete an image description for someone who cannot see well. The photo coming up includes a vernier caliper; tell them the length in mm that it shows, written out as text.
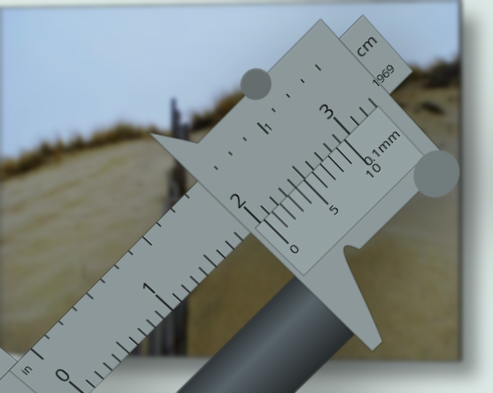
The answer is 20.4 mm
